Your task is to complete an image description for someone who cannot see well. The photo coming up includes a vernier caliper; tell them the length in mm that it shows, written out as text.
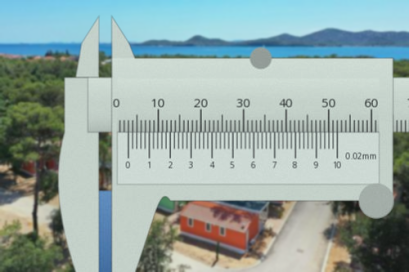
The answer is 3.0 mm
